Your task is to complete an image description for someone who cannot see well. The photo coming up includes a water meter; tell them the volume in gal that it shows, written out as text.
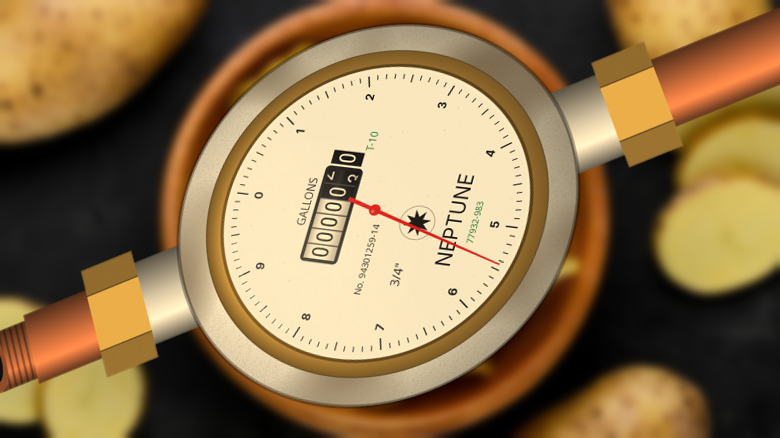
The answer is 25.4 gal
